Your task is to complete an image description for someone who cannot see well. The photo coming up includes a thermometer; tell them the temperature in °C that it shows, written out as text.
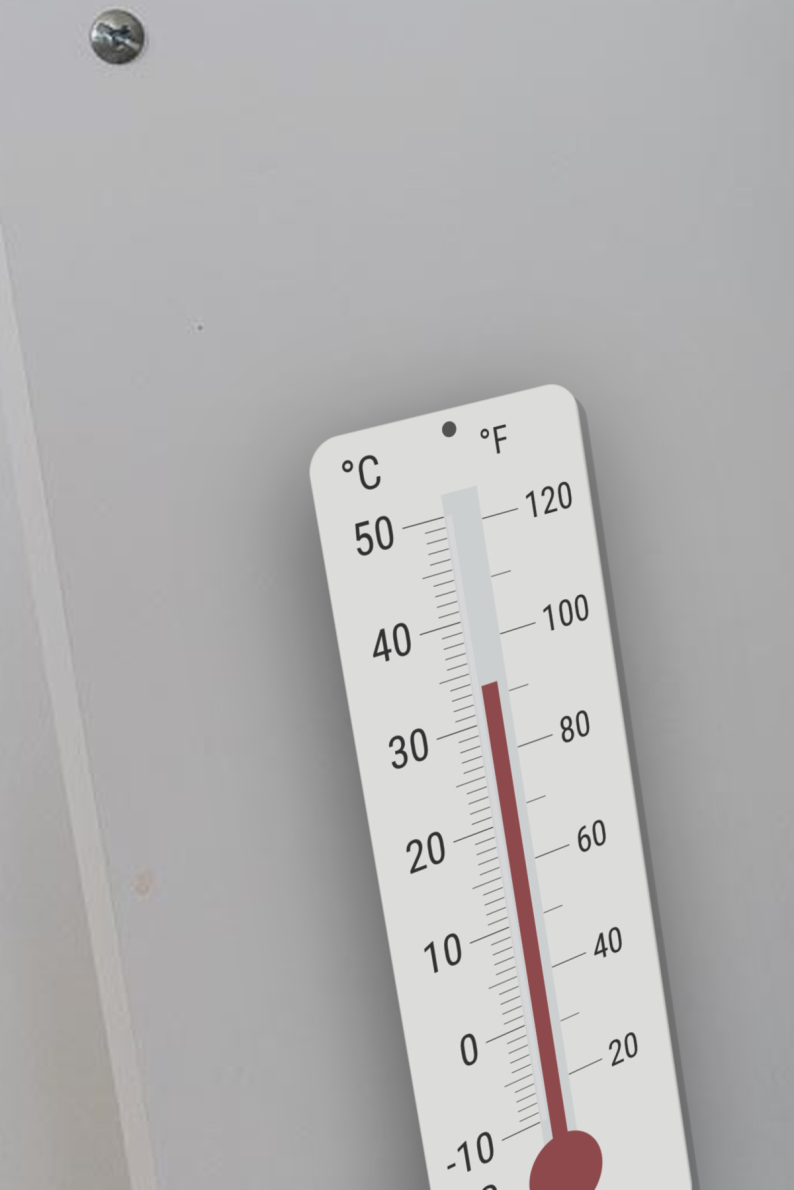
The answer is 33.5 °C
